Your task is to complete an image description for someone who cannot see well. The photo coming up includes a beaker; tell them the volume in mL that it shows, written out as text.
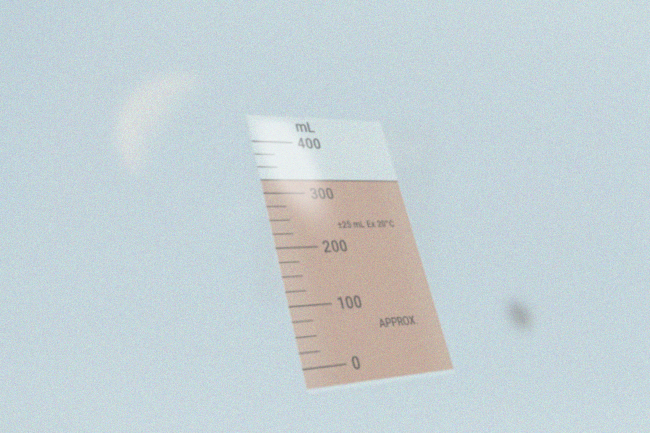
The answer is 325 mL
